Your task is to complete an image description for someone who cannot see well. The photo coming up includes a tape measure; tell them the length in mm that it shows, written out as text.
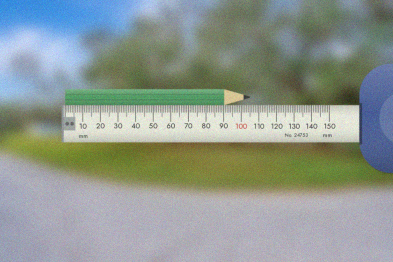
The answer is 105 mm
